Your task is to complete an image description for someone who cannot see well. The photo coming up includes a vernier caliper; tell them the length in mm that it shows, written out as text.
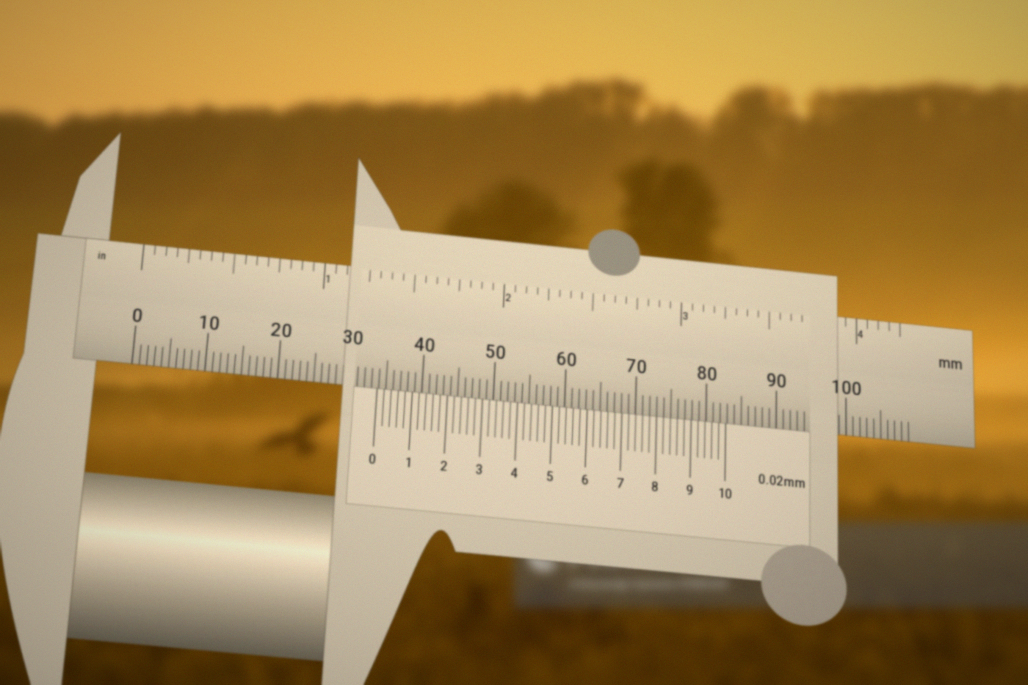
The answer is 33.8 mm
